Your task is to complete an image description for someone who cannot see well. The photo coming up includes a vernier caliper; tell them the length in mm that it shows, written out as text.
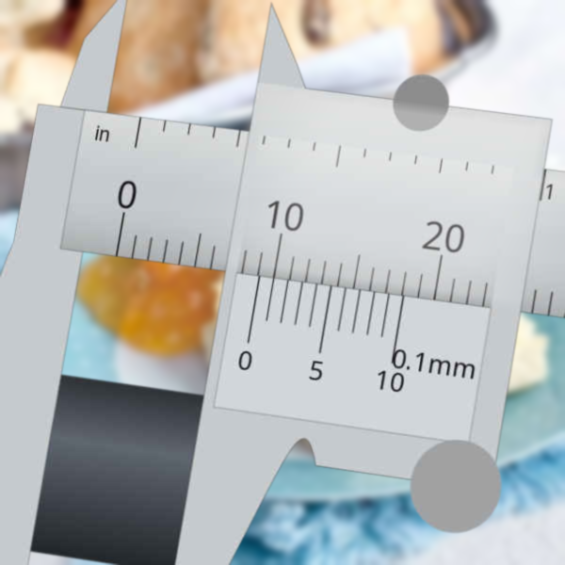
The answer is 9.1 mm
